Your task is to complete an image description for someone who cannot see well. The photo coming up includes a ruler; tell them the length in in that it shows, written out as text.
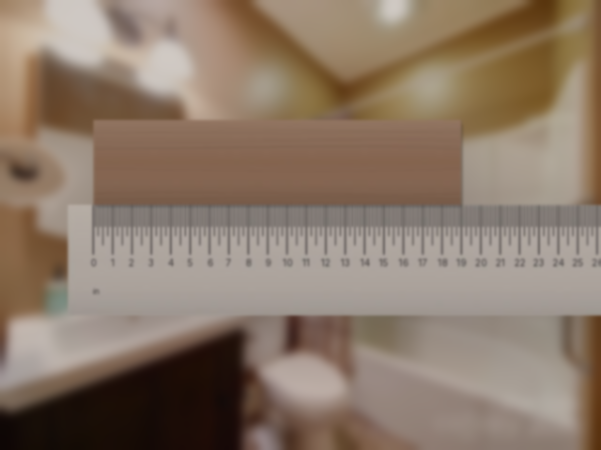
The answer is 19 in
